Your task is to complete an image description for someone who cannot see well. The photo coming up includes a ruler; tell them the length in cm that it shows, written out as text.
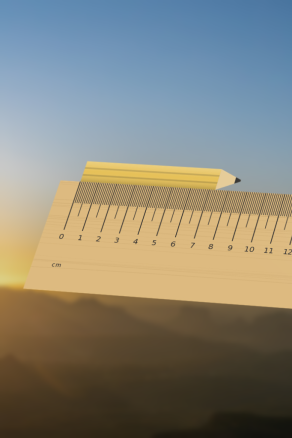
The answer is 8.5 cm
